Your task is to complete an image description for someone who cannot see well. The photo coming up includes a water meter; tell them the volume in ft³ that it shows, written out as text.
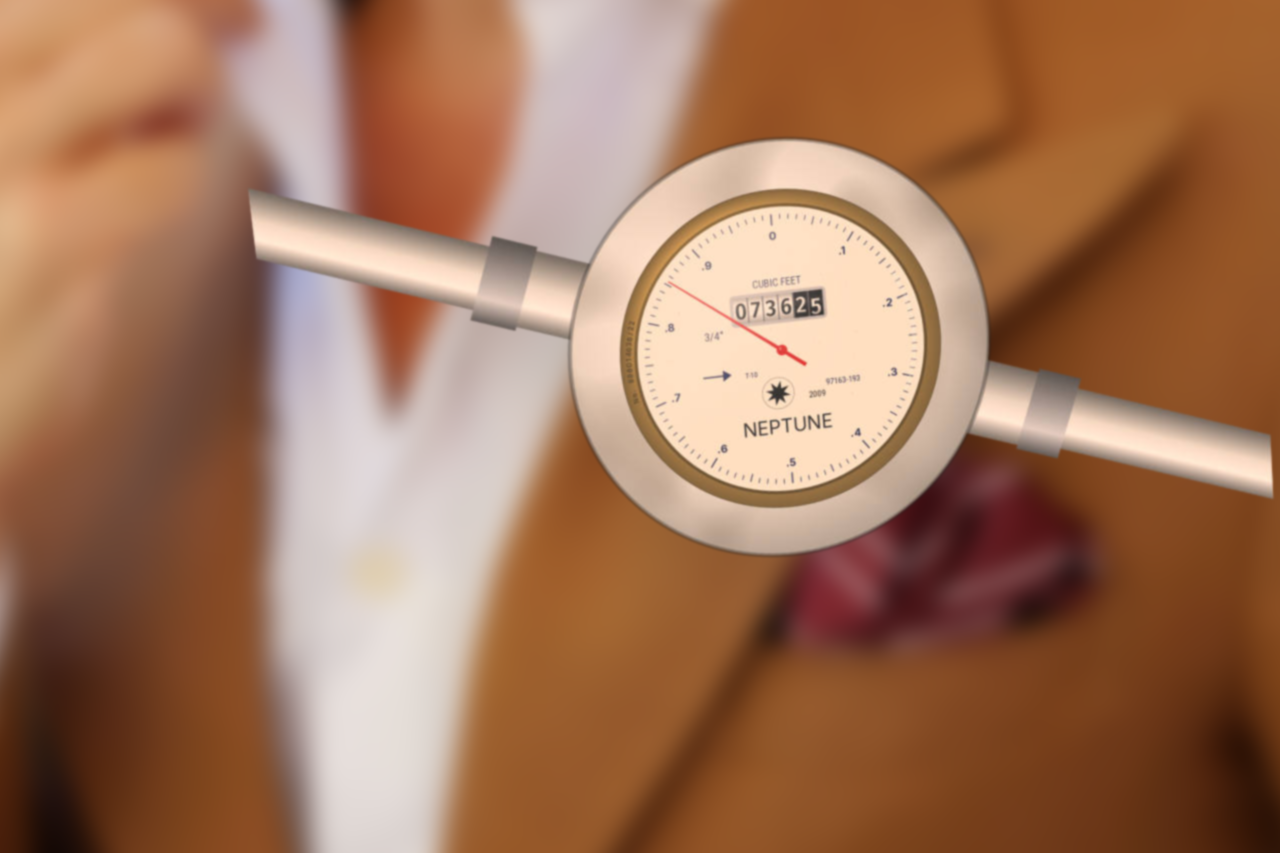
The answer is 73624.85 ft³
